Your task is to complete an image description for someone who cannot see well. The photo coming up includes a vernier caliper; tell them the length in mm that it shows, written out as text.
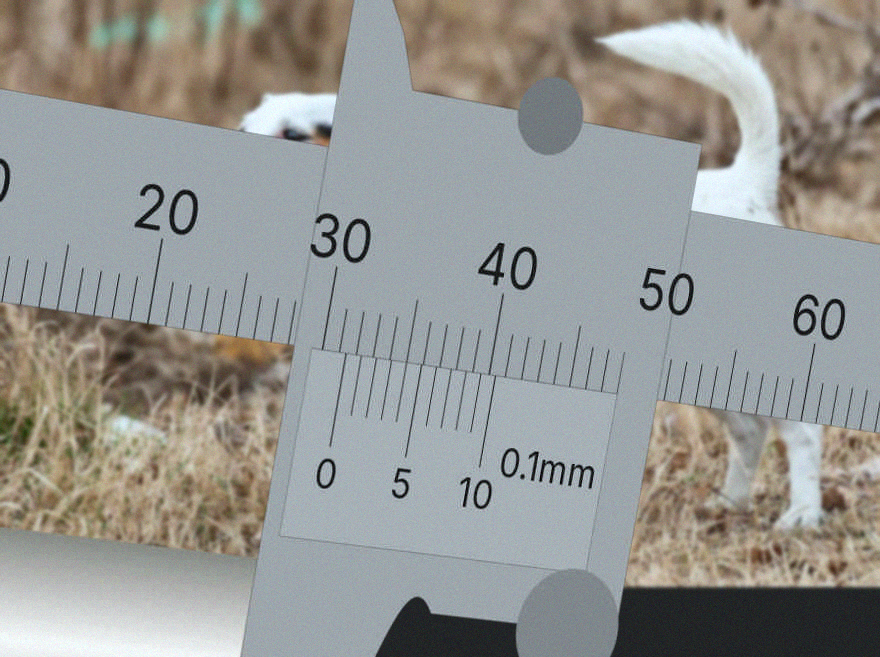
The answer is 31.4 mm
